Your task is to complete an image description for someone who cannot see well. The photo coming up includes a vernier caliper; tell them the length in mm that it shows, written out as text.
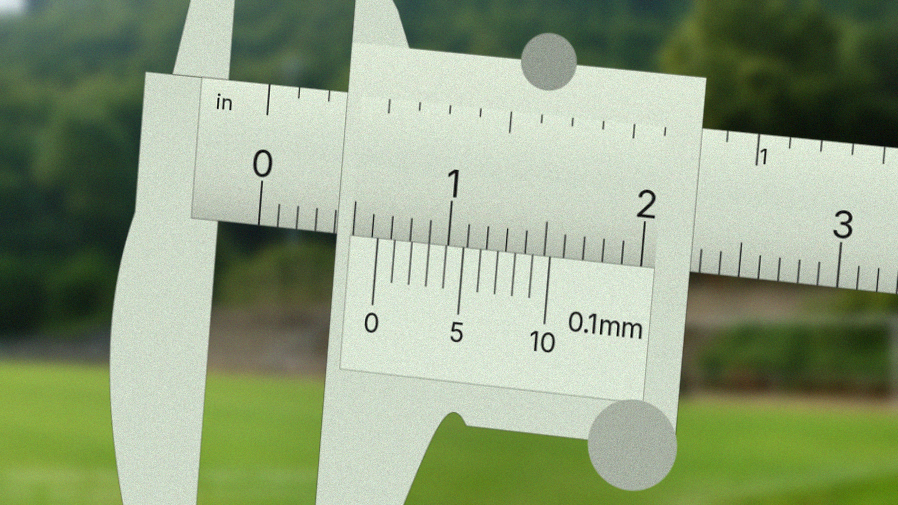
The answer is 6.3 mm
